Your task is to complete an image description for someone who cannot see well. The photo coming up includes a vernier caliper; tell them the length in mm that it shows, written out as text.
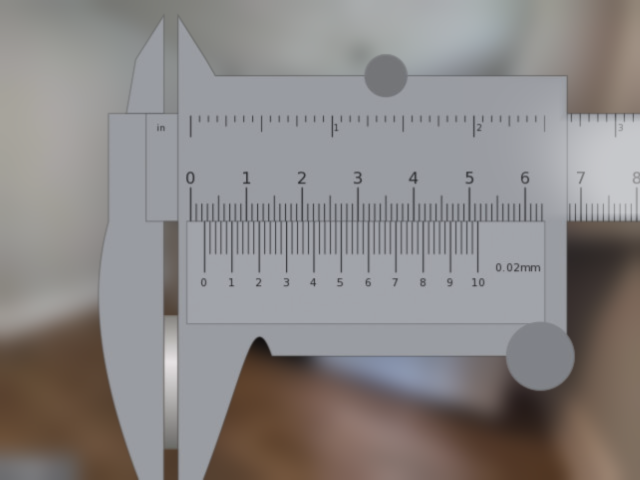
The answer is 2.5 mm
